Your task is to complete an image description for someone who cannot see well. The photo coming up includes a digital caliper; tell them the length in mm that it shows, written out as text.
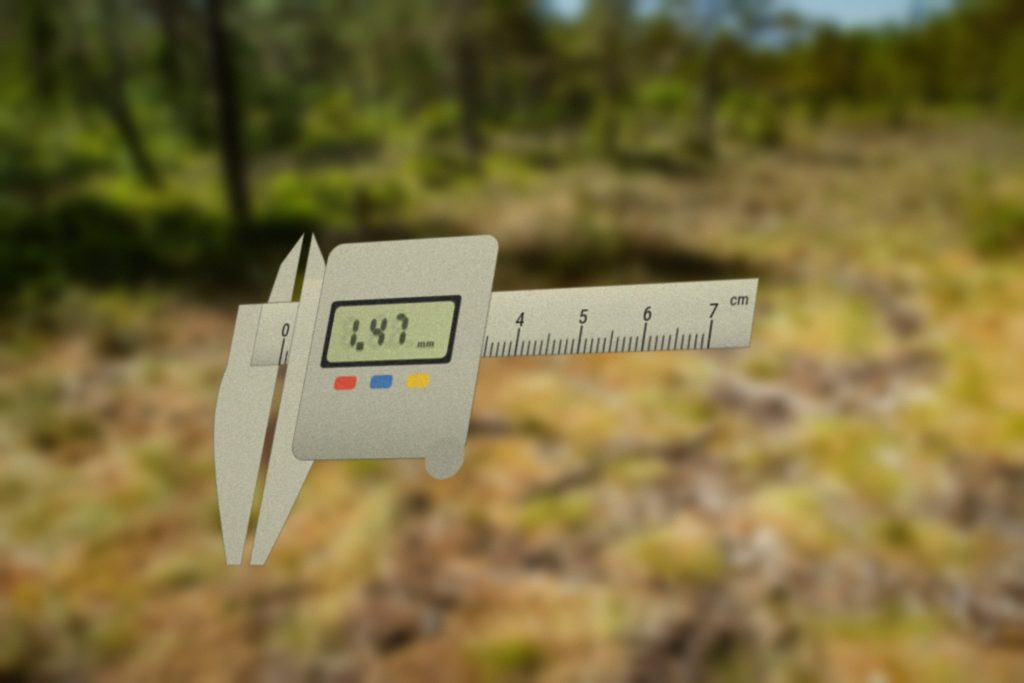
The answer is 1.47 mm
